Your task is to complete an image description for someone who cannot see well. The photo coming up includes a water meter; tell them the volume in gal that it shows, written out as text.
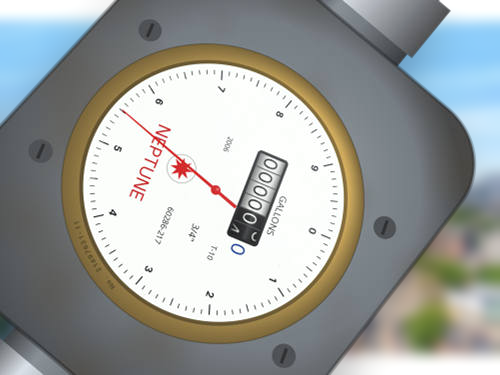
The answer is 35.5 gal
